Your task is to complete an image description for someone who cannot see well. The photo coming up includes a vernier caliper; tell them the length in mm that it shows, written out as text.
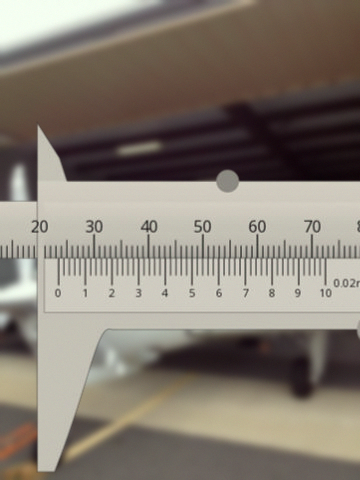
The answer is 23.5 mm
